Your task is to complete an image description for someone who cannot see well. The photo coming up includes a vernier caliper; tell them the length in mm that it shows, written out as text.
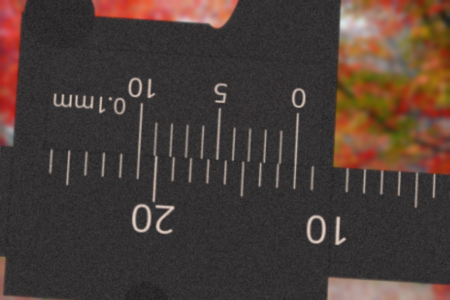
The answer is 12.0 mm
